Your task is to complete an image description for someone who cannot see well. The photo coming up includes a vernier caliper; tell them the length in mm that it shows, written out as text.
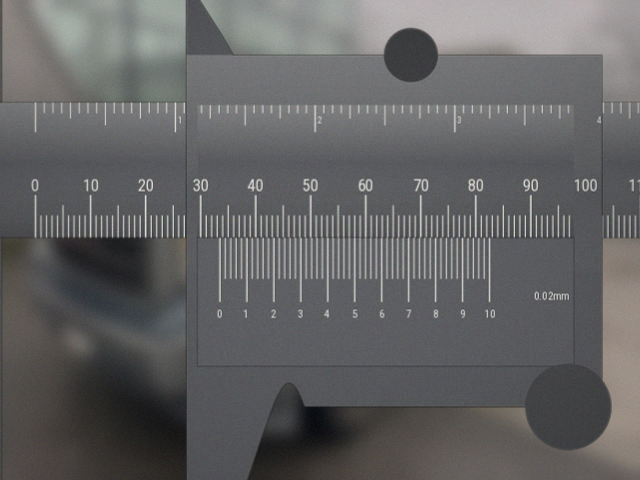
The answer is 33.5 mm
